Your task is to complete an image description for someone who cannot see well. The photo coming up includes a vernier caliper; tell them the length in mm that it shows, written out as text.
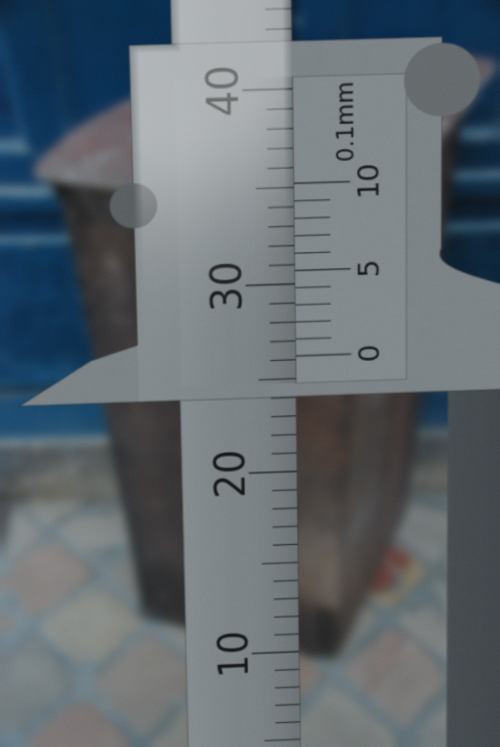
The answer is 26.2 mm
